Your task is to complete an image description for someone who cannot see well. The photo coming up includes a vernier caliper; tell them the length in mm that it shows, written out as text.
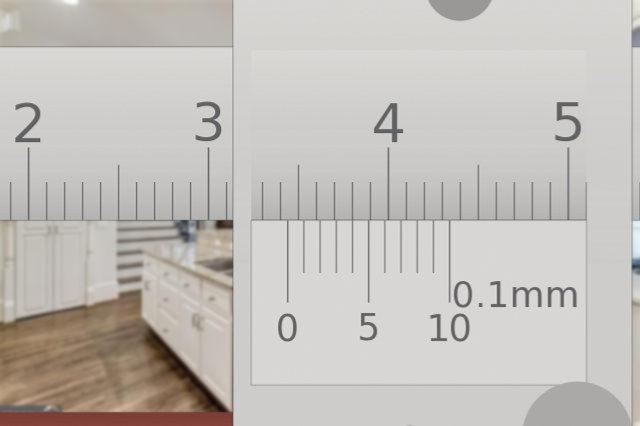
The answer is 34.4 mm
